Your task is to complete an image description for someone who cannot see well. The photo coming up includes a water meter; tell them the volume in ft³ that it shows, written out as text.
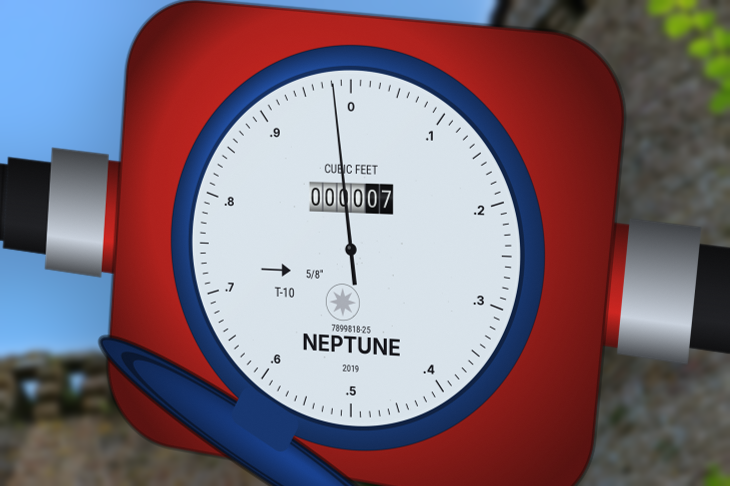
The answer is 6.98 ft³
